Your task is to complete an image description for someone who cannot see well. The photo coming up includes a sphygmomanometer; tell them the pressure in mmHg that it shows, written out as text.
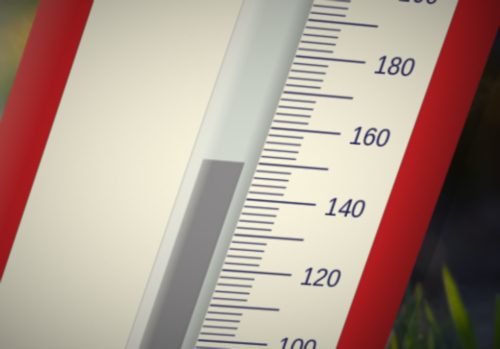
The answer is 150 mmHg
